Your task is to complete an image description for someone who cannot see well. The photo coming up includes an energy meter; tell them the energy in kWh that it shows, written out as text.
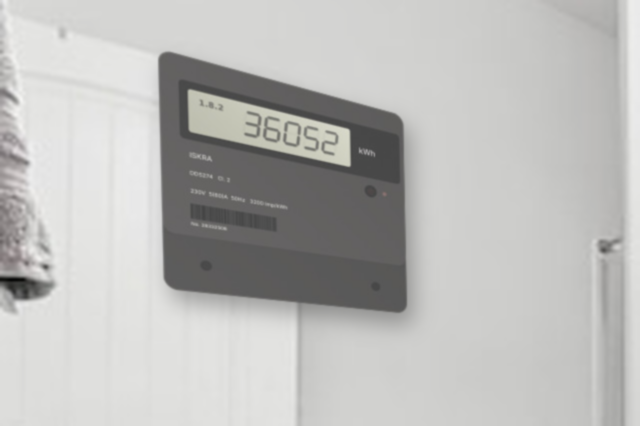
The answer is 36052 kWh
